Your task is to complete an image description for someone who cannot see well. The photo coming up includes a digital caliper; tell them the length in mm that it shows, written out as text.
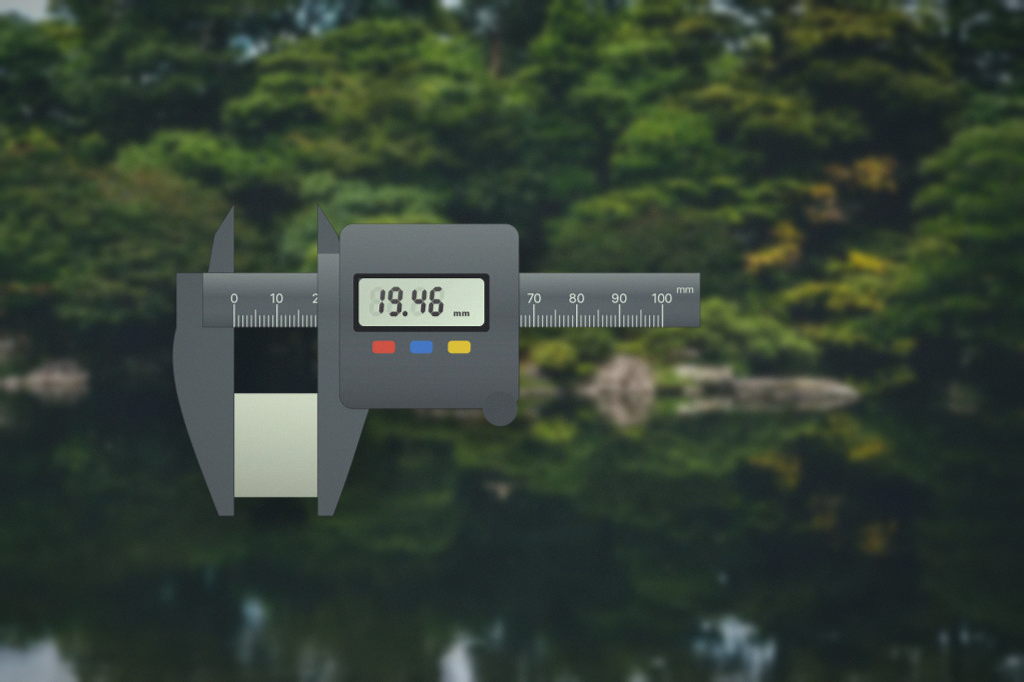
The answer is 19.46 mm
